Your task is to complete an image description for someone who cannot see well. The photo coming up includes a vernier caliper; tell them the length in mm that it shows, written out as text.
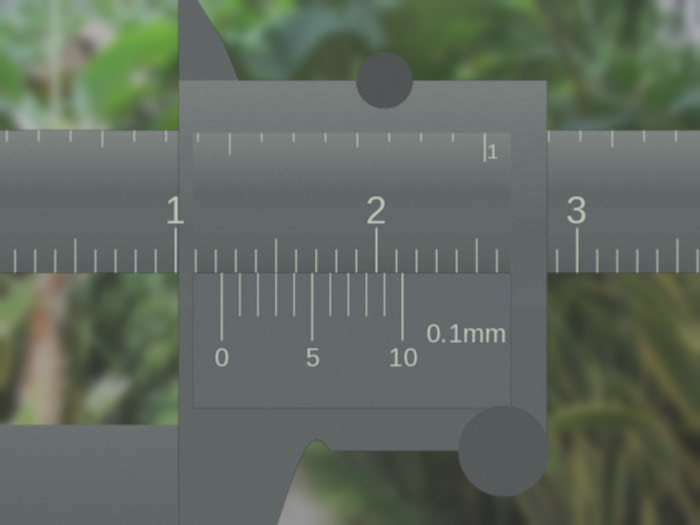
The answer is 12.3 mm
